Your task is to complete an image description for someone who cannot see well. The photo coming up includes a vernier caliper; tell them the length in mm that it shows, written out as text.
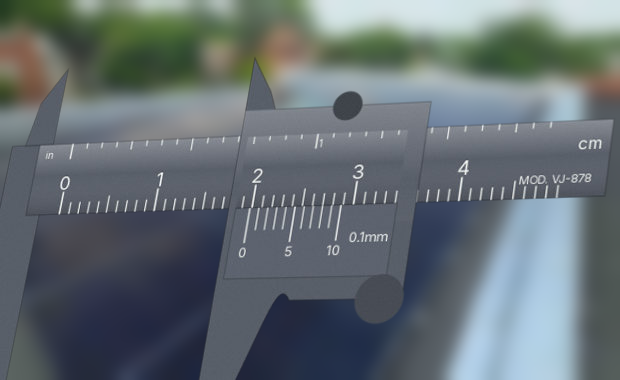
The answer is 19.8 mm
